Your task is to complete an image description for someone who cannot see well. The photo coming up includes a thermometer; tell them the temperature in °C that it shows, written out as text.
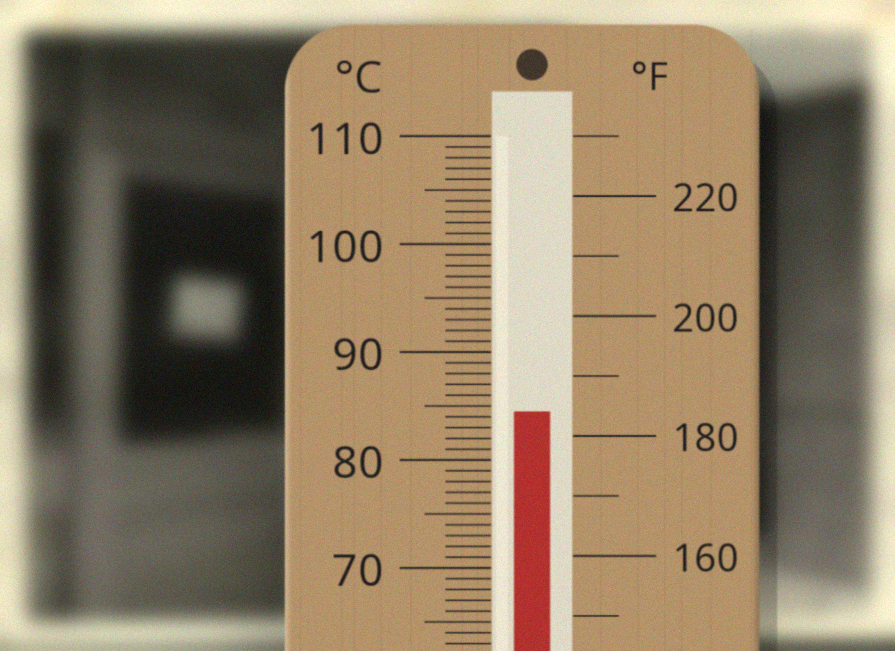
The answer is 84.5 °C
